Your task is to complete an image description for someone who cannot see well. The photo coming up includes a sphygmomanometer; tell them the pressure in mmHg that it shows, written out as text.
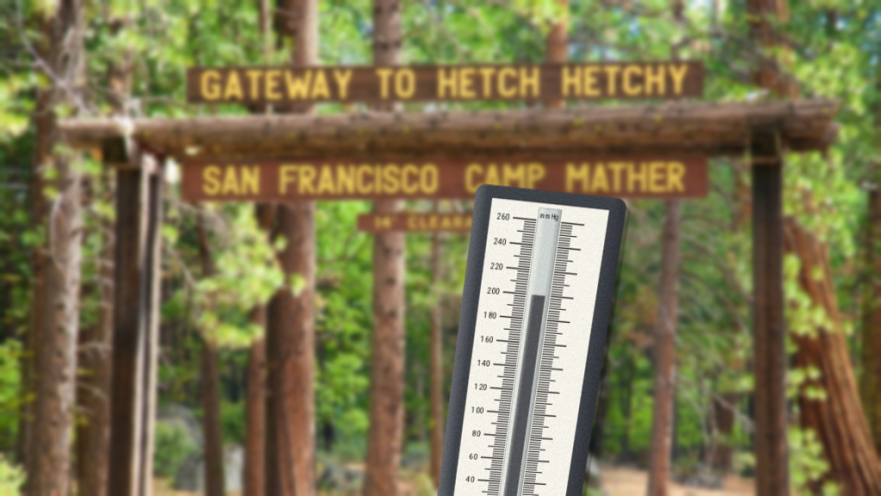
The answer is 200 mmHg
